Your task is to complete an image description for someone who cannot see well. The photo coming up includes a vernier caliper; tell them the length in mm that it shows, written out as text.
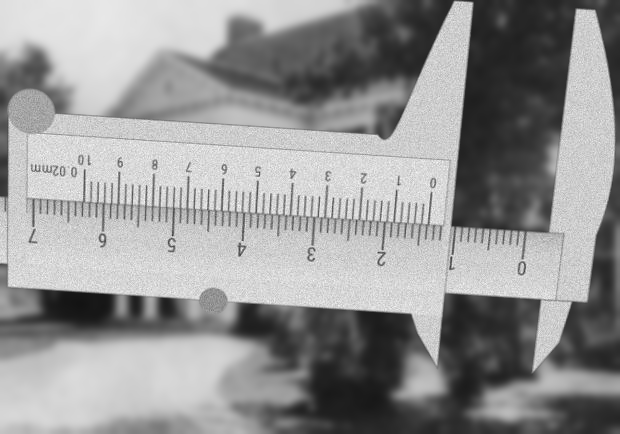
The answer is 13.8 mm
